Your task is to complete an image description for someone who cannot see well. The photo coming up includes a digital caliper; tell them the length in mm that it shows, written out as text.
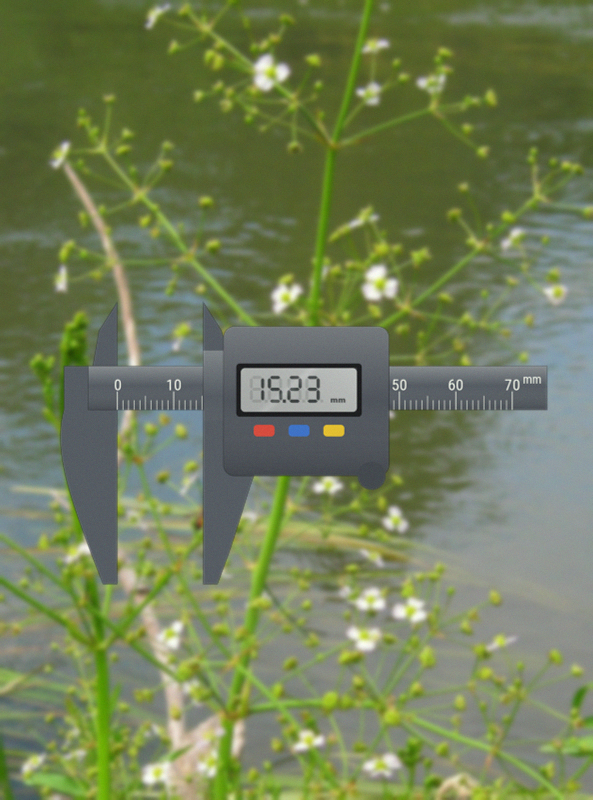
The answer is 15.23 mm
